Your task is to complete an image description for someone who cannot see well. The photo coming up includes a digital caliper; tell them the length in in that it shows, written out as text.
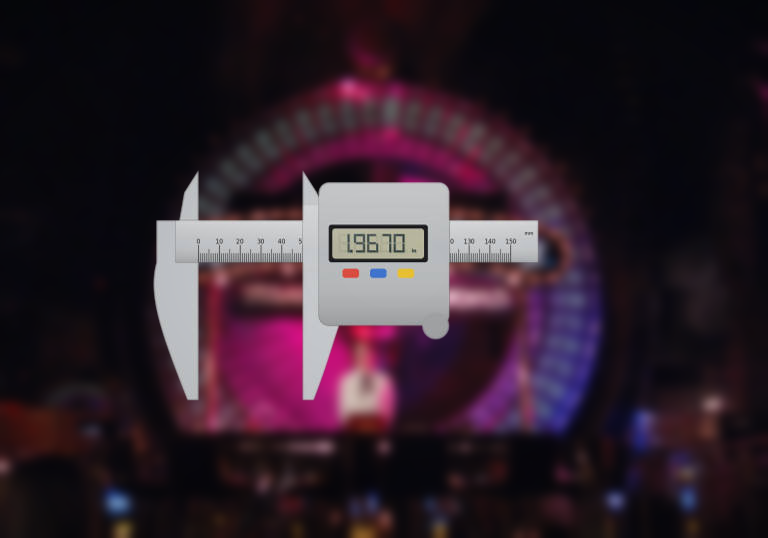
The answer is 1.9670 in
